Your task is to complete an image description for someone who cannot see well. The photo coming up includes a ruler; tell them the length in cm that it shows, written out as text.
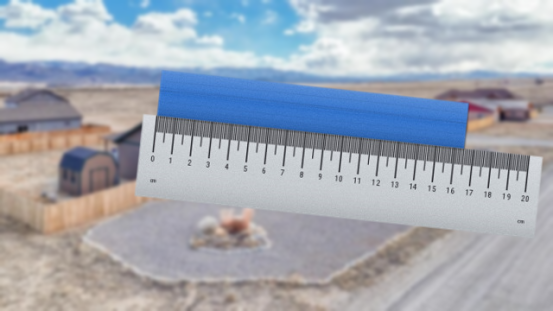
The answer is 16.5 cm
